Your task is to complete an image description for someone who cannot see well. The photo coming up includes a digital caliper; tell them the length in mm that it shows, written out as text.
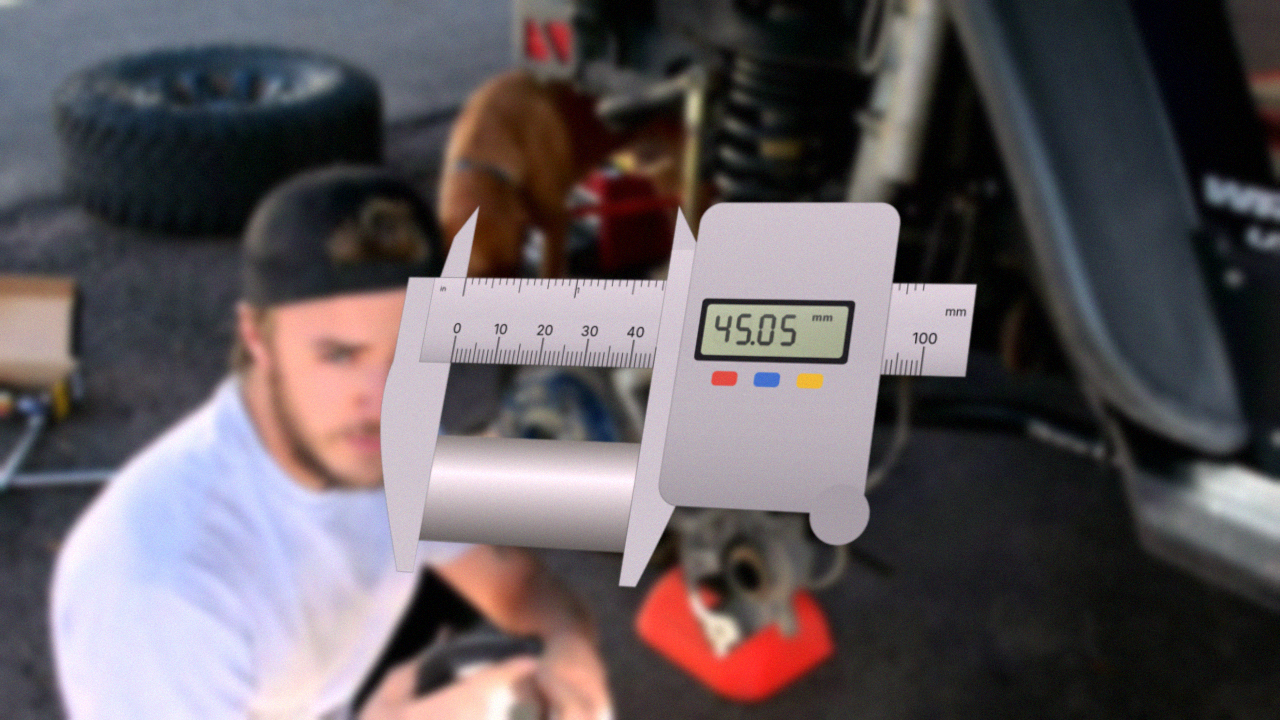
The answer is 45.05 mm
